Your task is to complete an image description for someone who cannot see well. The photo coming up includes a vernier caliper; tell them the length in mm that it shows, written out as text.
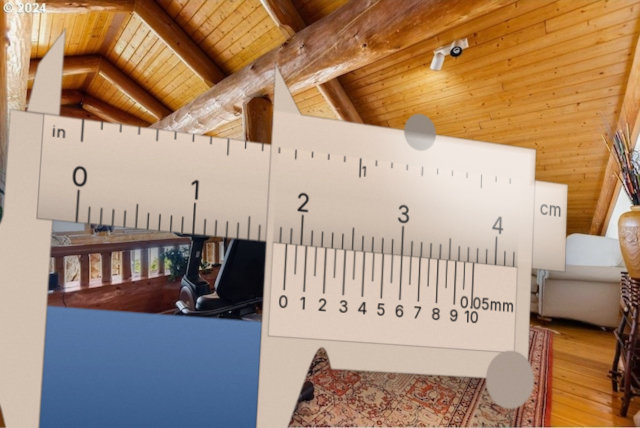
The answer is 18.6 mm
